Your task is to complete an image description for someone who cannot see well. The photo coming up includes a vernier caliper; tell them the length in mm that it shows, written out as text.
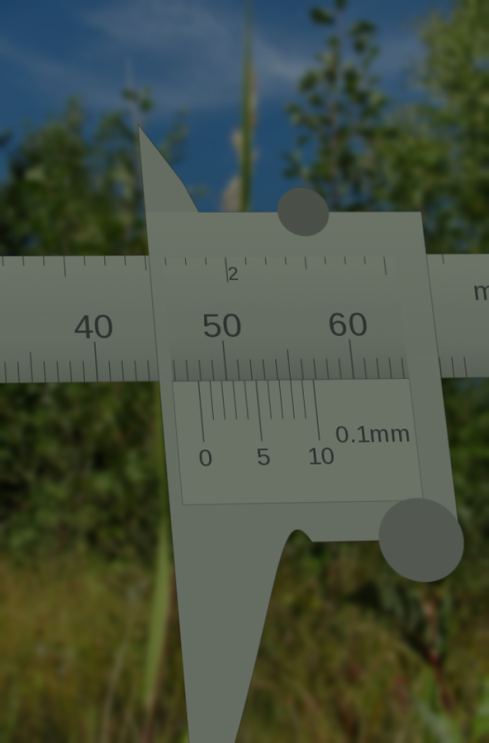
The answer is 47.8 mm
